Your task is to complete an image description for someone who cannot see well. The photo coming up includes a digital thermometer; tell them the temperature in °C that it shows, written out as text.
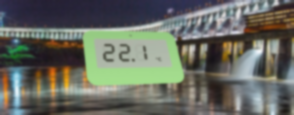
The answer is 22.1 °C
